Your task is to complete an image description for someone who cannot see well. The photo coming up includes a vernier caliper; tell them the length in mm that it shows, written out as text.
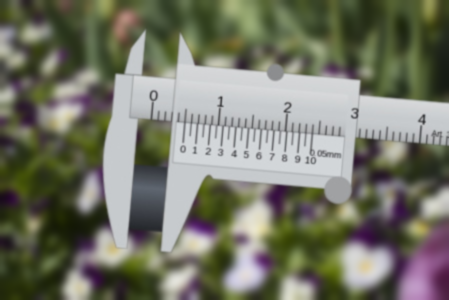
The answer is 5.0 mm
